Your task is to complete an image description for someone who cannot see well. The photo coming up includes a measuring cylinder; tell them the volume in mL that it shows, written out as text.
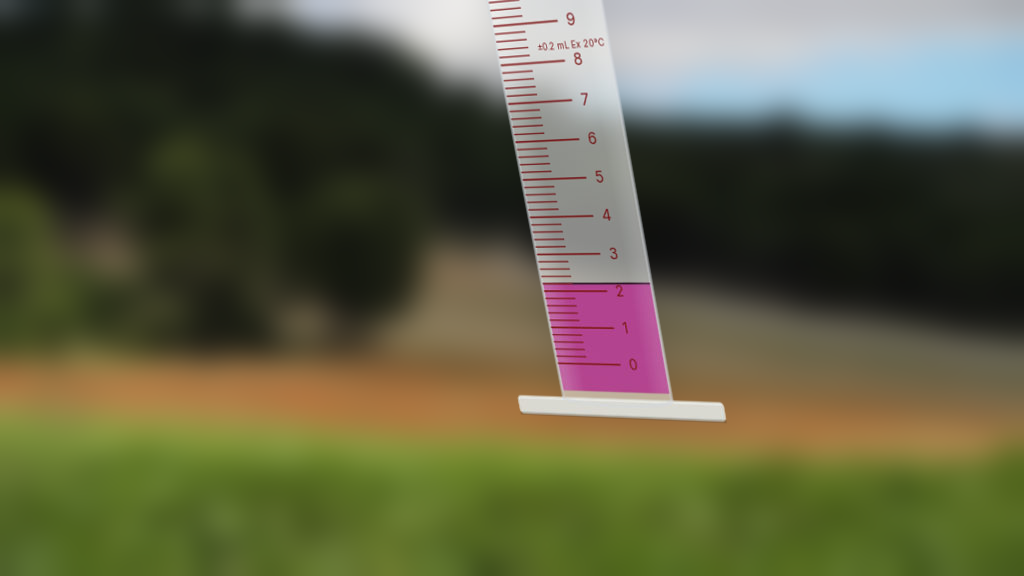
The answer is 2.2 mL
